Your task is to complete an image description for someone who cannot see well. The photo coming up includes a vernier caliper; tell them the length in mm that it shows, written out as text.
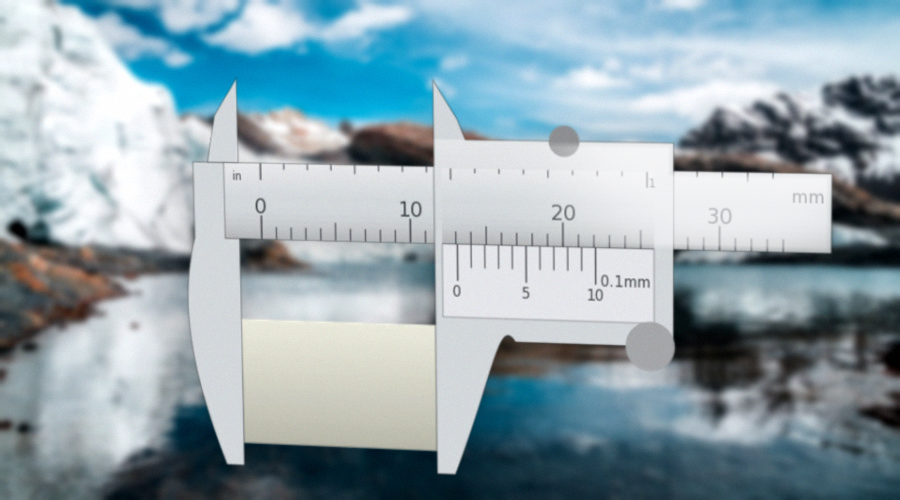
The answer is 13.1 mm
